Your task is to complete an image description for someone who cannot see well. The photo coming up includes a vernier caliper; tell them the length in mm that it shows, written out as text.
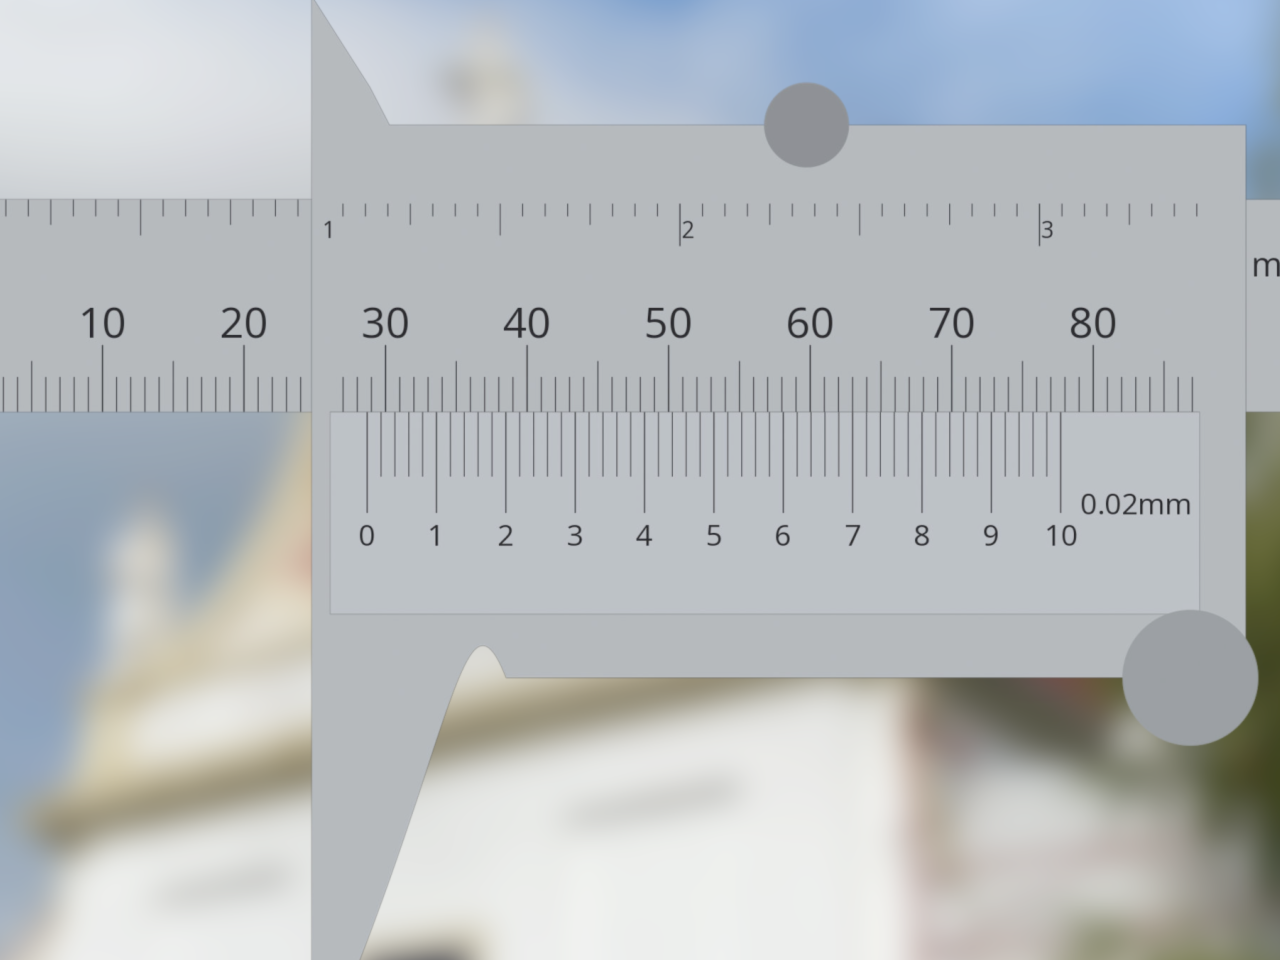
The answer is 28.7 mm
